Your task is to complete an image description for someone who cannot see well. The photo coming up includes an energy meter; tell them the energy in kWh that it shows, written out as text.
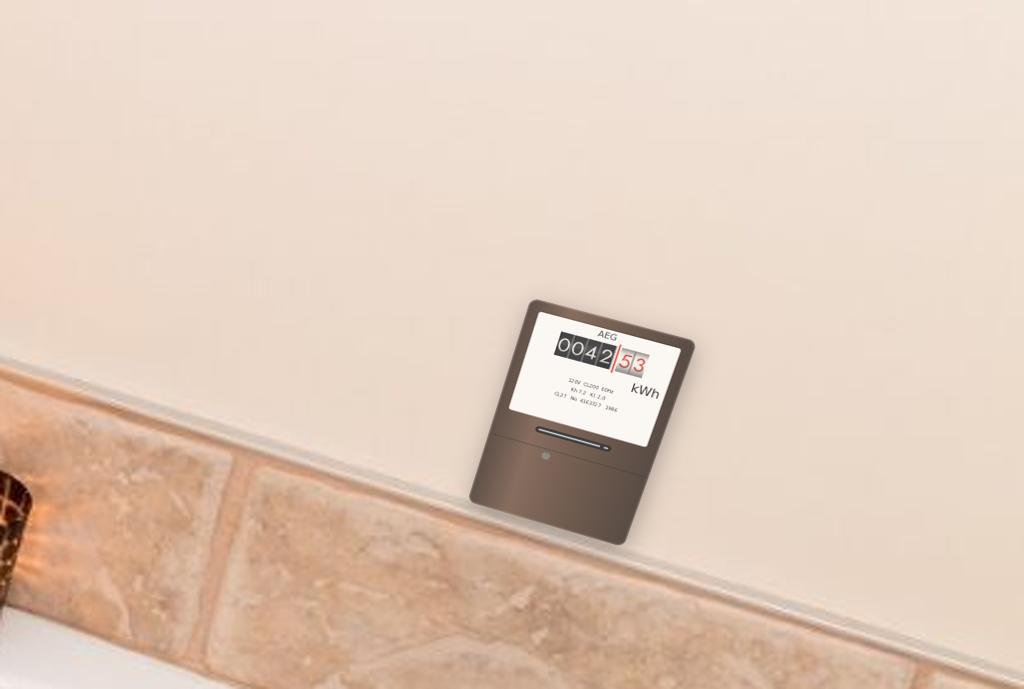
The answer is 42.53 kWh
